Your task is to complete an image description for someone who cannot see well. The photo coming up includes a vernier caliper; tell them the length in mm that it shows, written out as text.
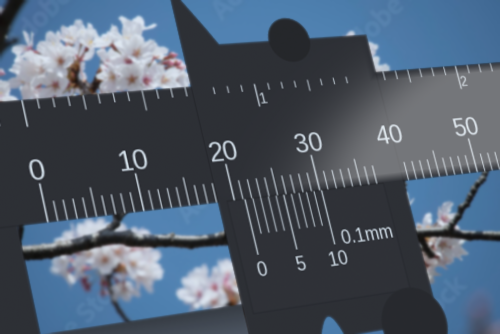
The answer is 21.2 mm
